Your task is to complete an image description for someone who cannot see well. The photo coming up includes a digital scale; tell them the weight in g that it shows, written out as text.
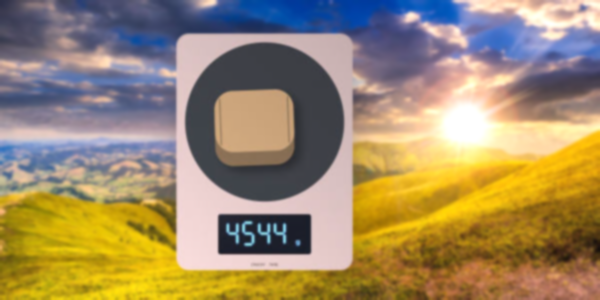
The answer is 4544 g
